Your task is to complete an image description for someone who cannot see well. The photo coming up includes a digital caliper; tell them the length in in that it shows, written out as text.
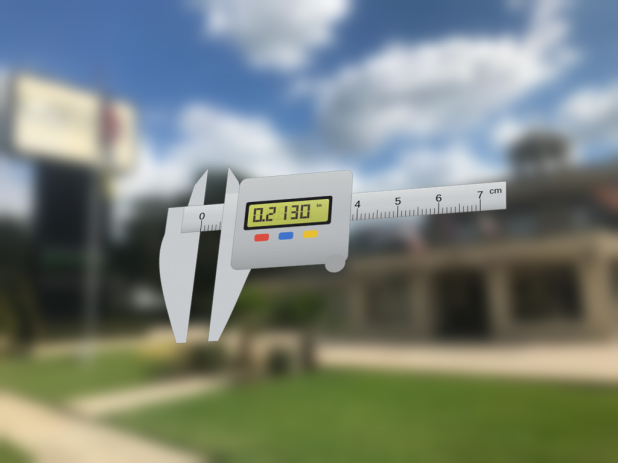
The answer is 0.2130 in
